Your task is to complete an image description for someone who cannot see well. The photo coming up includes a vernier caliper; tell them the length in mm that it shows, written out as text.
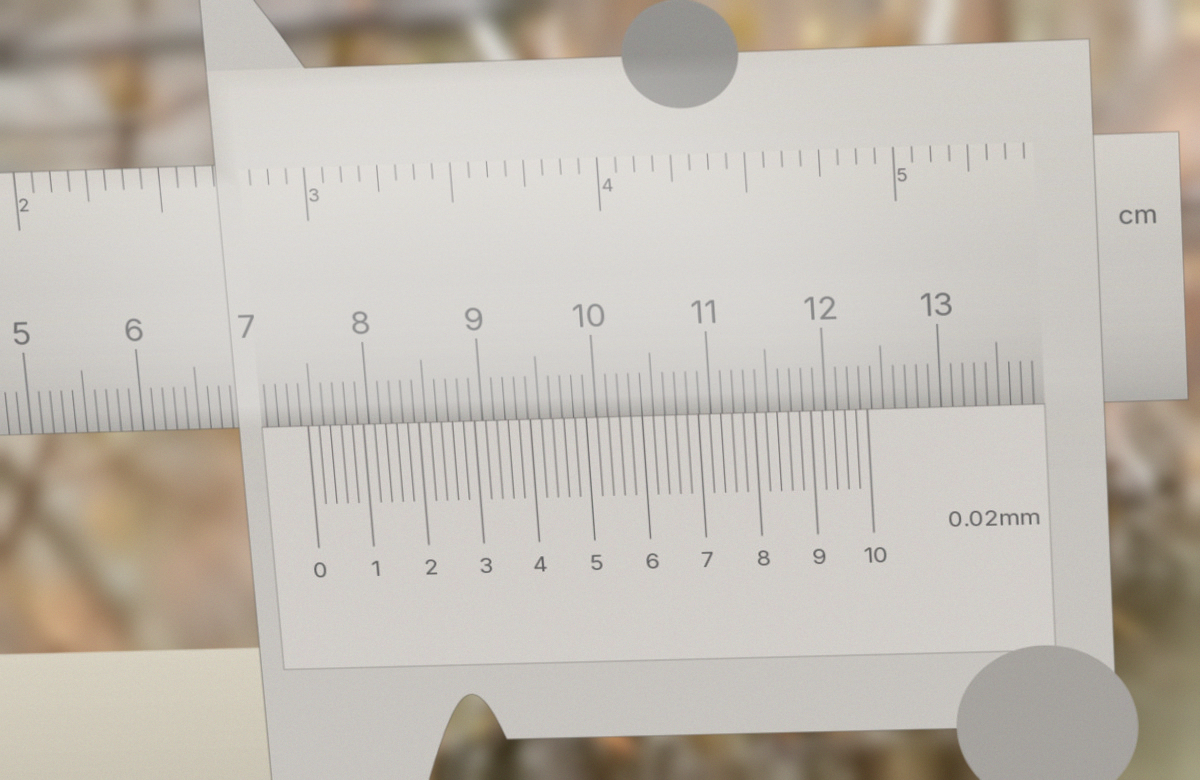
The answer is 74.6 mm
